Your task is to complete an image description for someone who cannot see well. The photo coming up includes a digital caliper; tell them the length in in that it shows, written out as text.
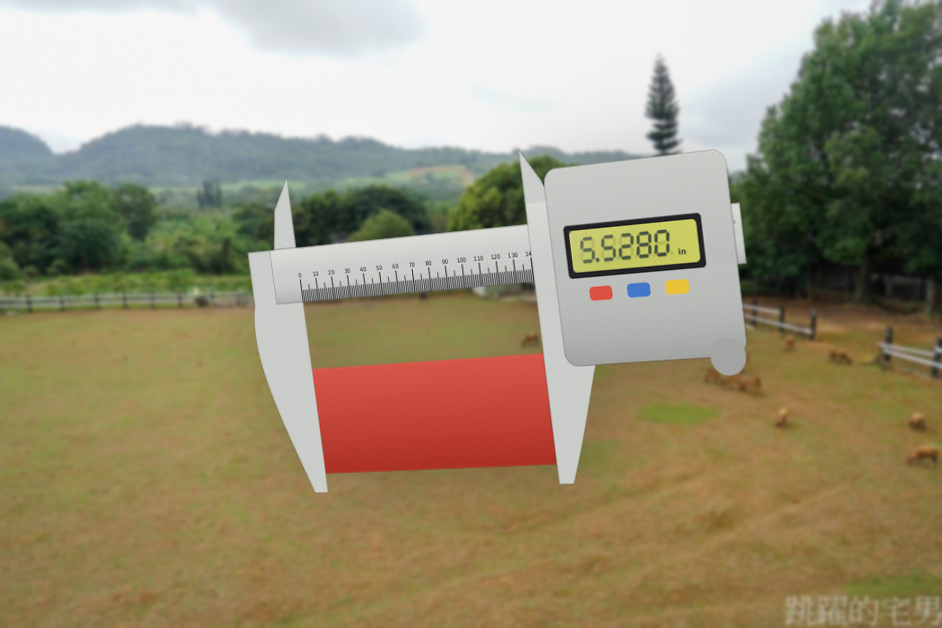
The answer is 5.5280 in
